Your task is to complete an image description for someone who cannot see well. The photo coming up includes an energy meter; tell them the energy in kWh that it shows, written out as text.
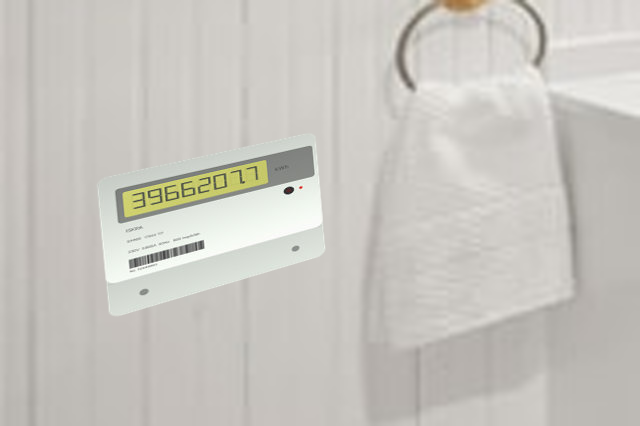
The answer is 3966207.7 kWh
